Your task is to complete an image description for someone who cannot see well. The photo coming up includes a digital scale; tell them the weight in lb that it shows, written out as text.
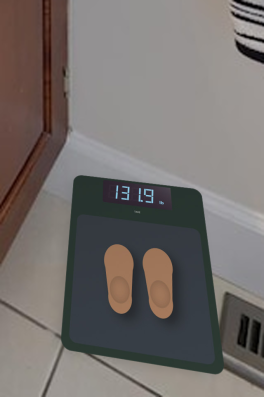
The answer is 131.9 lb
